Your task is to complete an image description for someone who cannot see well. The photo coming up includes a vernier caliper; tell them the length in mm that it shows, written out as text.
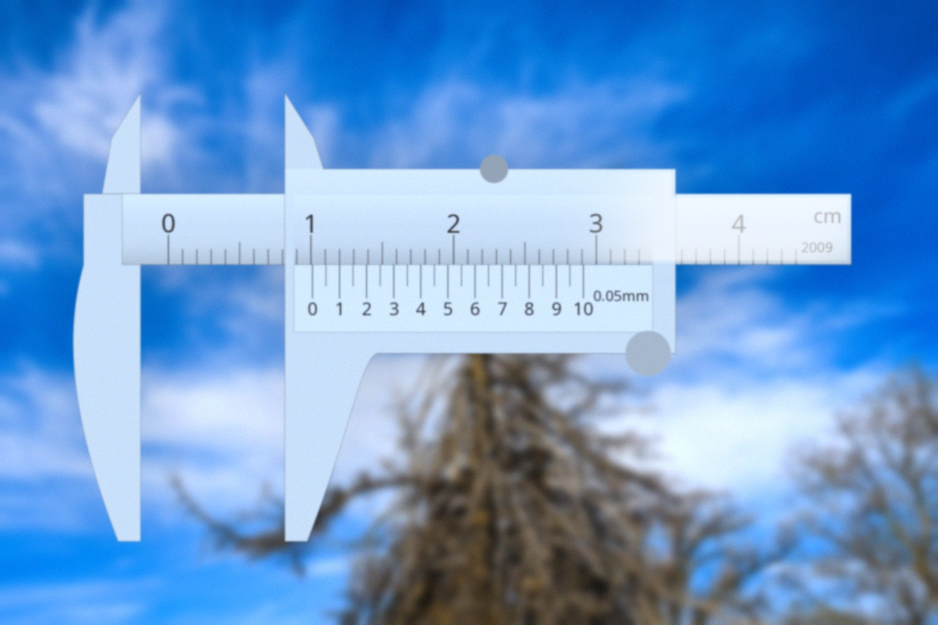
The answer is 10.1 mm
